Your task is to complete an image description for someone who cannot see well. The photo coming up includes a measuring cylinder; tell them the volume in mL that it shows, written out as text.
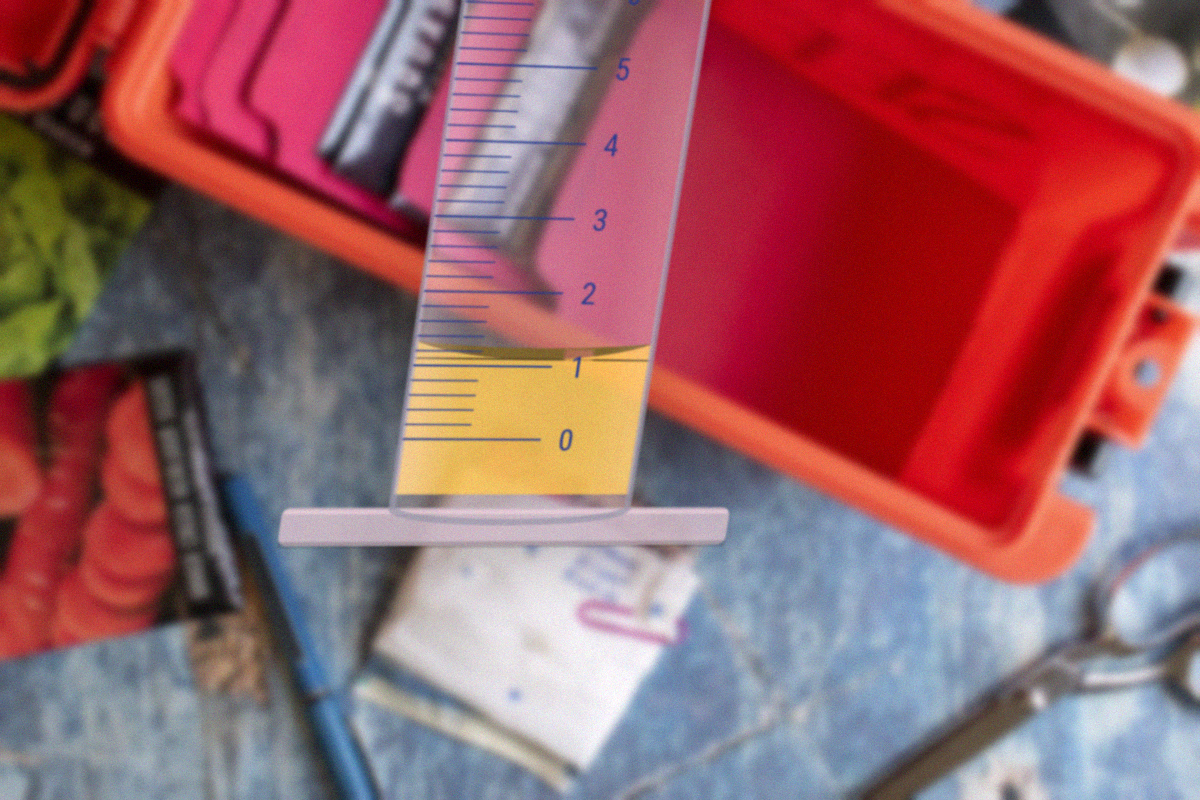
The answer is 1.1 mL
